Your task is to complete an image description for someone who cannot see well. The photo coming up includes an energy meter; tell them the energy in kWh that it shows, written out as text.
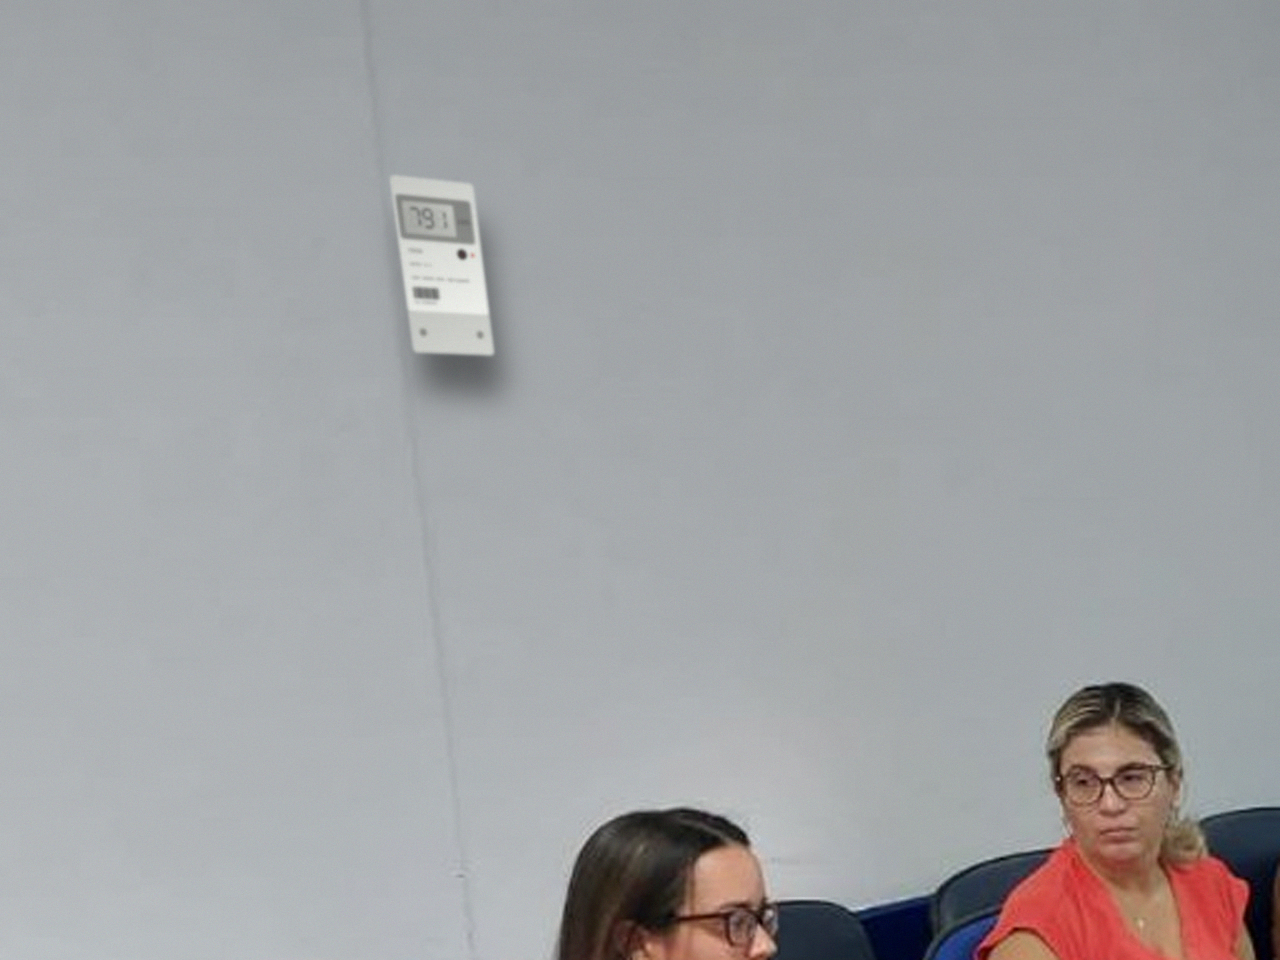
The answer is 791 kWh
